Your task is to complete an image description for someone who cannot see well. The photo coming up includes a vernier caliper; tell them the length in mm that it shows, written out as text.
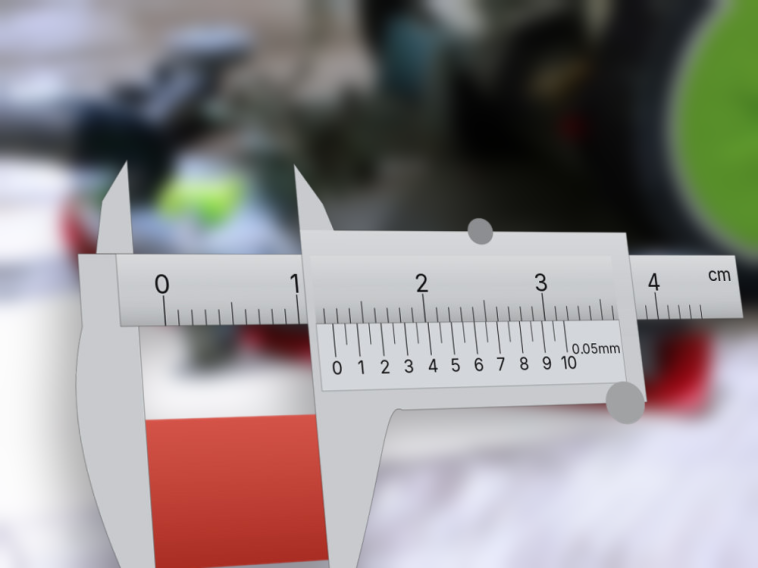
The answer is 12.6 mm
